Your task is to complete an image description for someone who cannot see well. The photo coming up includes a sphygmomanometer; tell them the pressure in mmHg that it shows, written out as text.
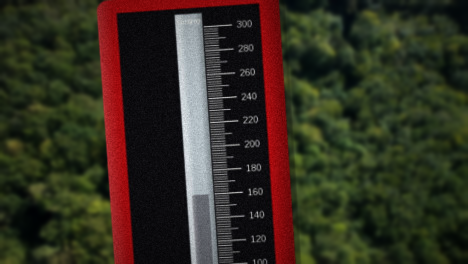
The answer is 160 mmHg
